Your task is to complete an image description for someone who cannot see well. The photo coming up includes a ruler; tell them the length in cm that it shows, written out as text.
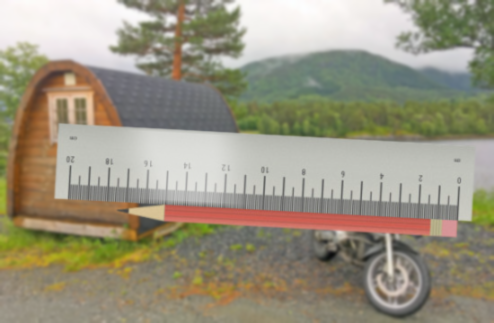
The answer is 17.5 cm
